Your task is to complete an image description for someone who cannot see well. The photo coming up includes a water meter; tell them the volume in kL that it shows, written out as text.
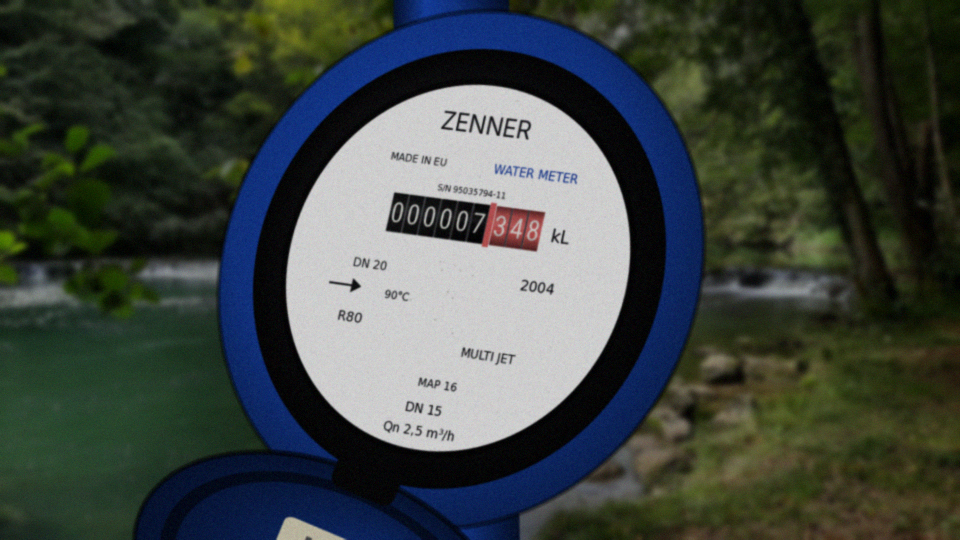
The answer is 7.348 kL
